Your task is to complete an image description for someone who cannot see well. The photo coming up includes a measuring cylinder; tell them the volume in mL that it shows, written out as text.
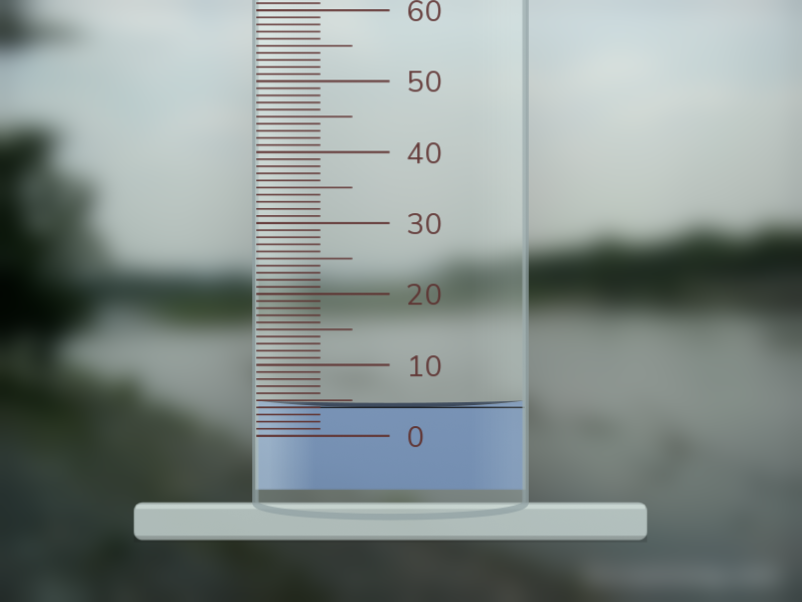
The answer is 4 mL
